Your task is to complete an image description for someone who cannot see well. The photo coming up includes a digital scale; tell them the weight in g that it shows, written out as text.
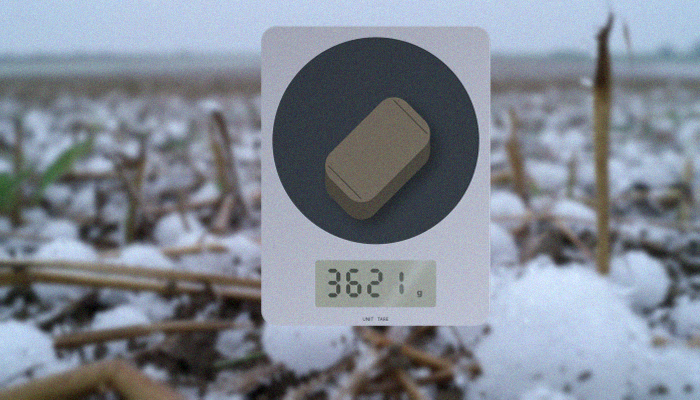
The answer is 3621 g
